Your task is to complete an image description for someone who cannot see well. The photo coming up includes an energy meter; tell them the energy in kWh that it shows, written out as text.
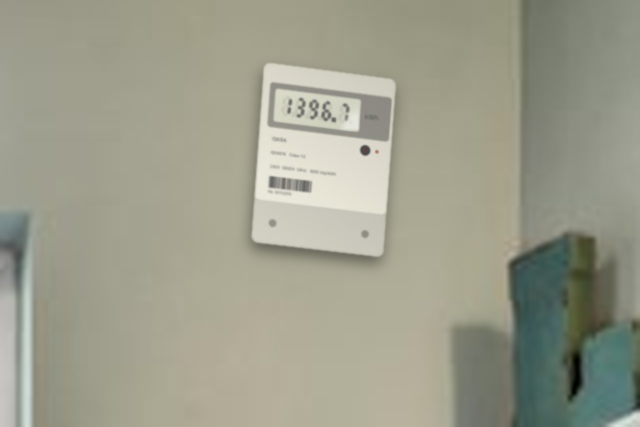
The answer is 1396.7 kWh
